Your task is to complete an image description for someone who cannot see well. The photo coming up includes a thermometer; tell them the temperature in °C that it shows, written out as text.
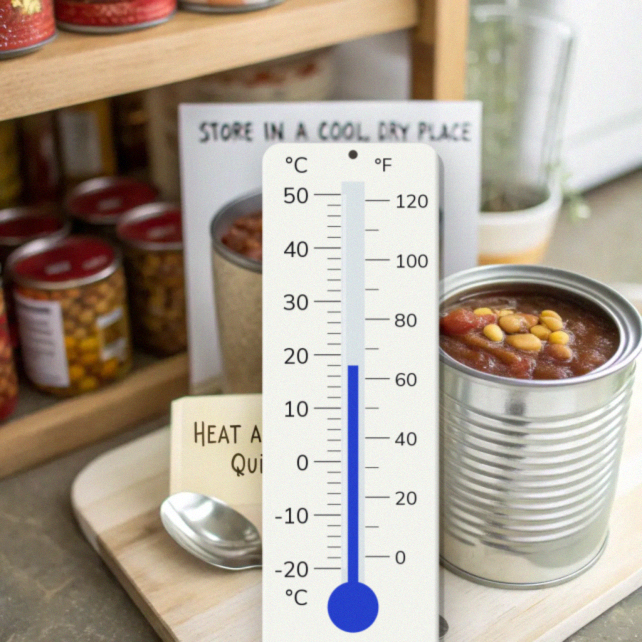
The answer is 18 °C
